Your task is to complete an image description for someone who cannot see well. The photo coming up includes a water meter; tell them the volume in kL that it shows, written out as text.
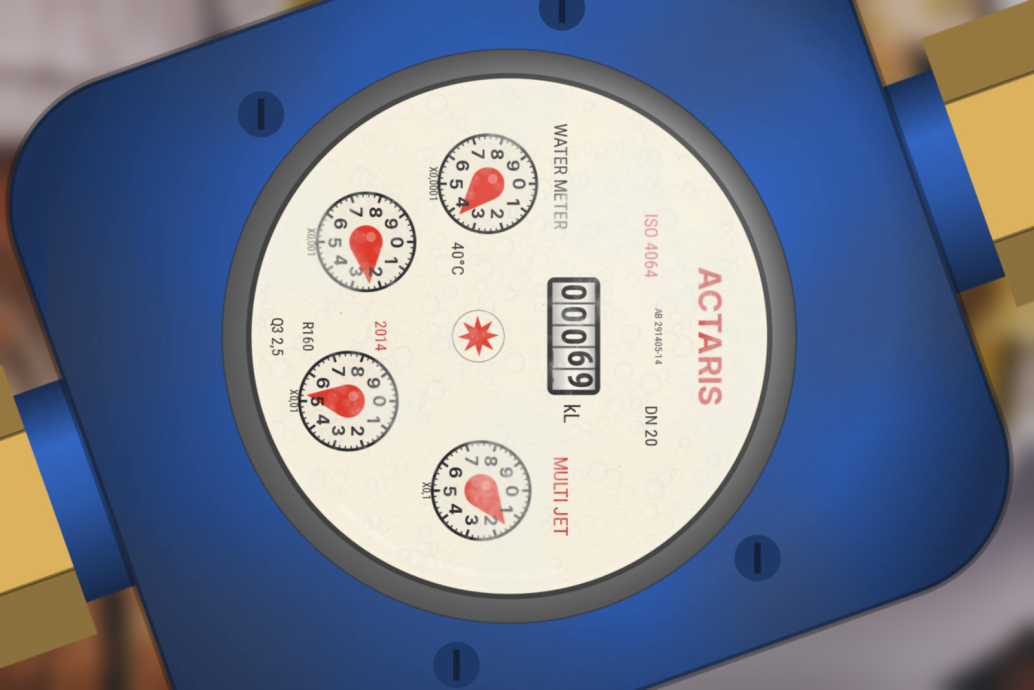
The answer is 69.1523 kL
